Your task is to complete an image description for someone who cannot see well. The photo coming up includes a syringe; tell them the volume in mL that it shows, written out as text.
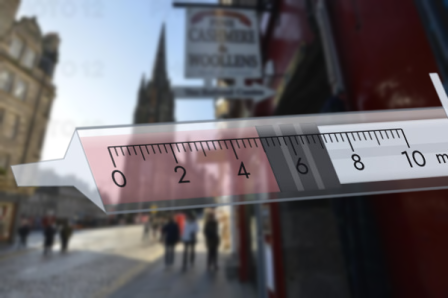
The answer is 5 mL
